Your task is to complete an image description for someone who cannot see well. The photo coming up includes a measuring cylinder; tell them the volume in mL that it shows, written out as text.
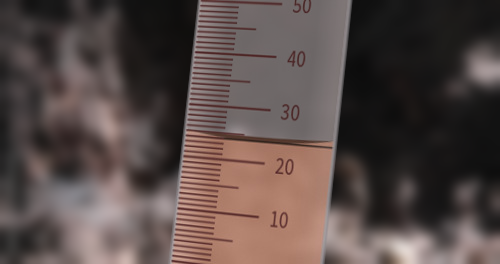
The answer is 24 mL
